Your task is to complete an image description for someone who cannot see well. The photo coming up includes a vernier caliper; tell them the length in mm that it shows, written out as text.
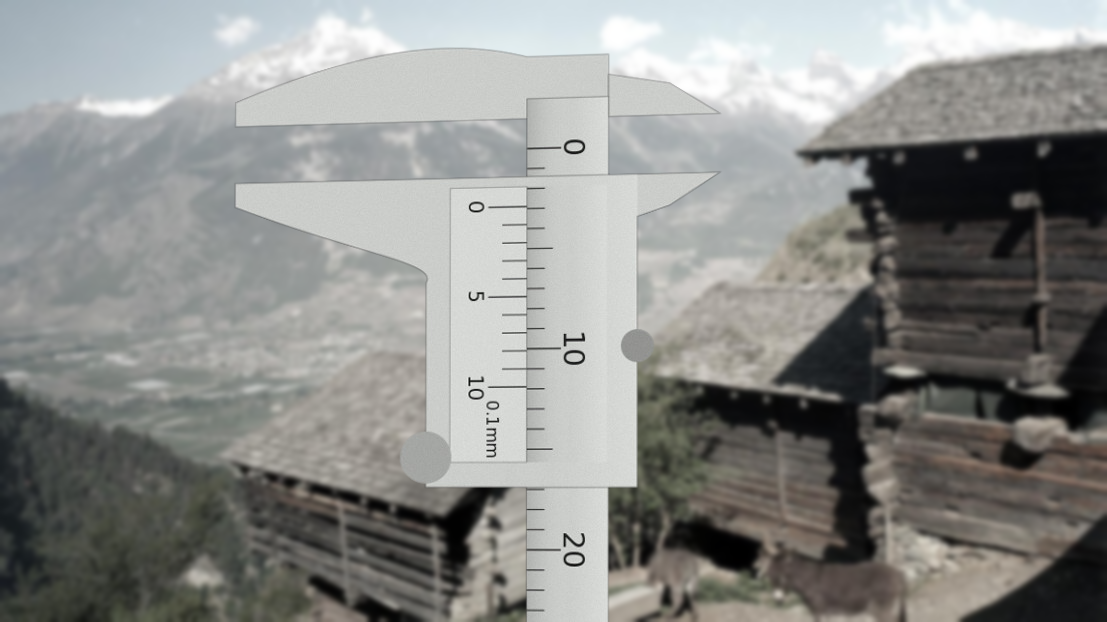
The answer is 2.9 mm
